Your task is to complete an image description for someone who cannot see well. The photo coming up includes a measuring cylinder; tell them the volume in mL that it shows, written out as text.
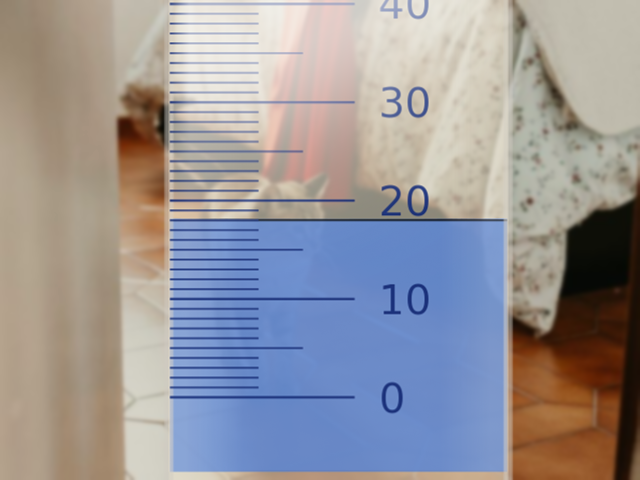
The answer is 18 mL
